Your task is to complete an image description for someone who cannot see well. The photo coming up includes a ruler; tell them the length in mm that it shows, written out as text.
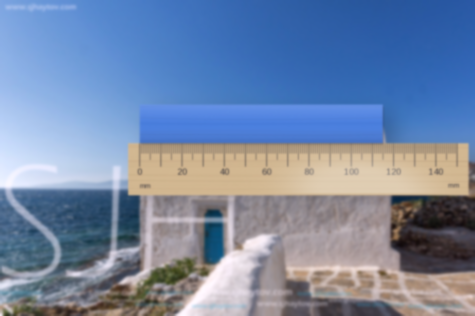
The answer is 115 mm
